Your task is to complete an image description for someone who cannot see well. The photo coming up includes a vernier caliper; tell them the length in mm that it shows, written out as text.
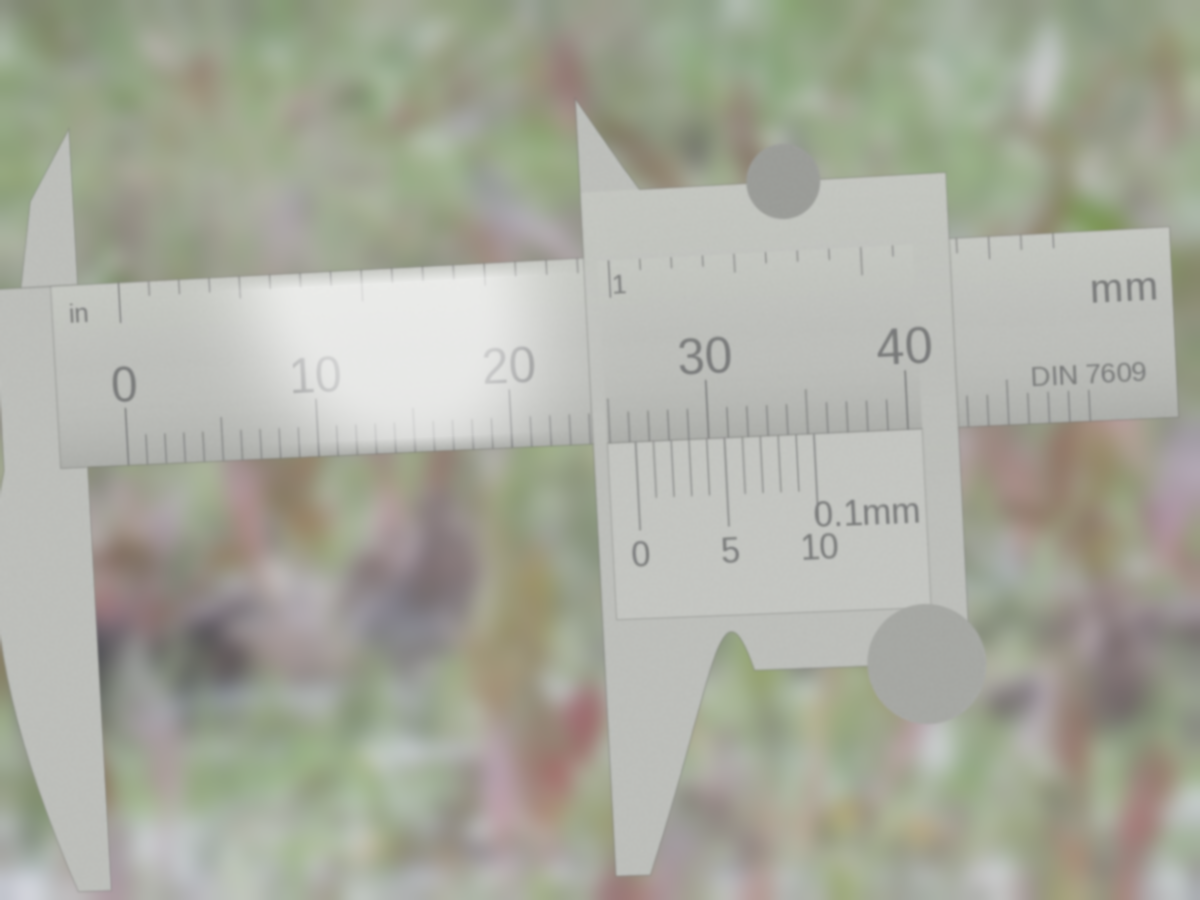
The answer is 26.3 mm
